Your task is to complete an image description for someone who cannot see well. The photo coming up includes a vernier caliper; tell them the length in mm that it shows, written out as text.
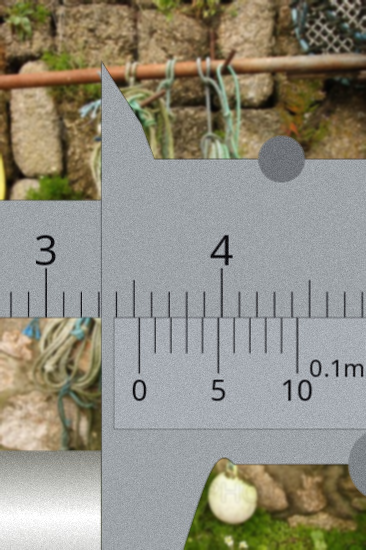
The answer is 35.3 mm
